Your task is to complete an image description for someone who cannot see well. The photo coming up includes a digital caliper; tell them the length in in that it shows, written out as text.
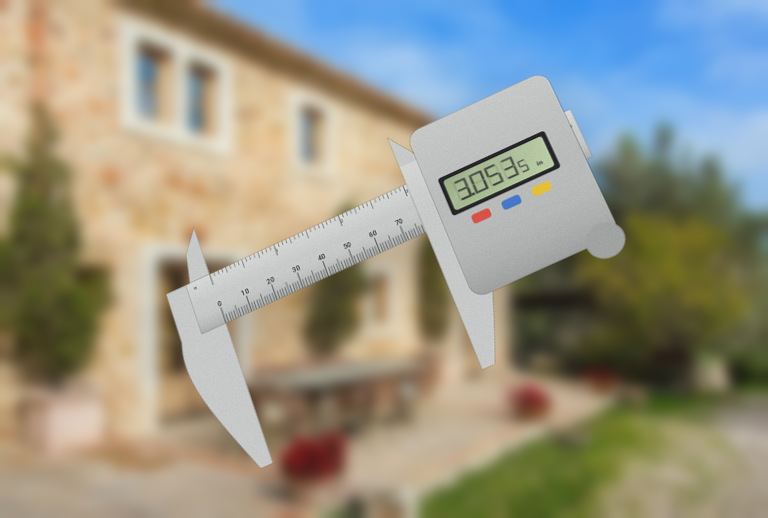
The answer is 3.0535 in
